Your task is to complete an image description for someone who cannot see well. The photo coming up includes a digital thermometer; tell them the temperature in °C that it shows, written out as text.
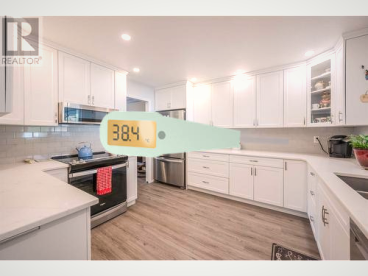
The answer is 38.4 °C
